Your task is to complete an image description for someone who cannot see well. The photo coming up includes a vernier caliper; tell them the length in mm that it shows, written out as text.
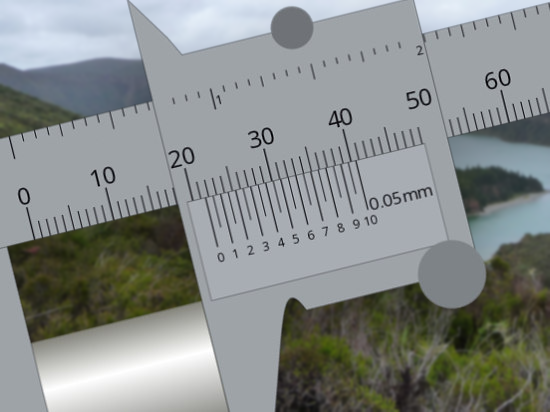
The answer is 21.6 mm
